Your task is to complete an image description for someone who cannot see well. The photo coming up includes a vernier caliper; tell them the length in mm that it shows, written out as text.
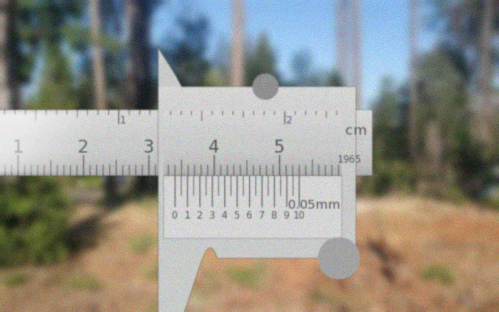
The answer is 34.0 mm
